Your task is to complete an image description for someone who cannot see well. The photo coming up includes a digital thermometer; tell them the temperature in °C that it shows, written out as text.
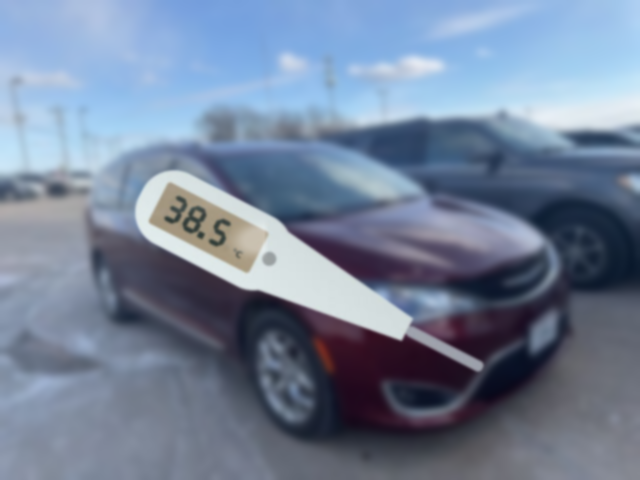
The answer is 38.5 °C
